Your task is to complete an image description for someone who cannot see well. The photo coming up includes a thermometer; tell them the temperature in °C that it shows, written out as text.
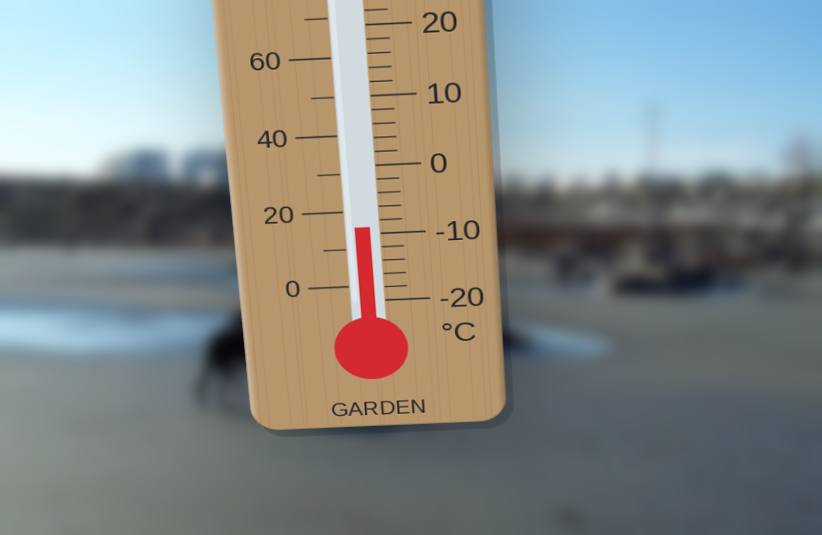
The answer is -9 °C
